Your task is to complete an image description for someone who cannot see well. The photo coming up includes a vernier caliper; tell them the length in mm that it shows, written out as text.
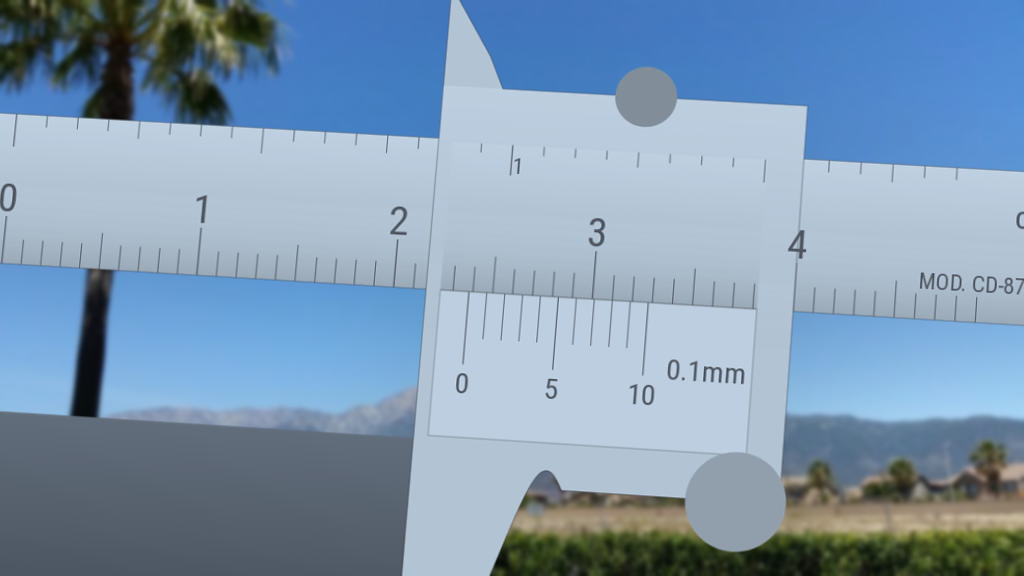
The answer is 23.8 mm
